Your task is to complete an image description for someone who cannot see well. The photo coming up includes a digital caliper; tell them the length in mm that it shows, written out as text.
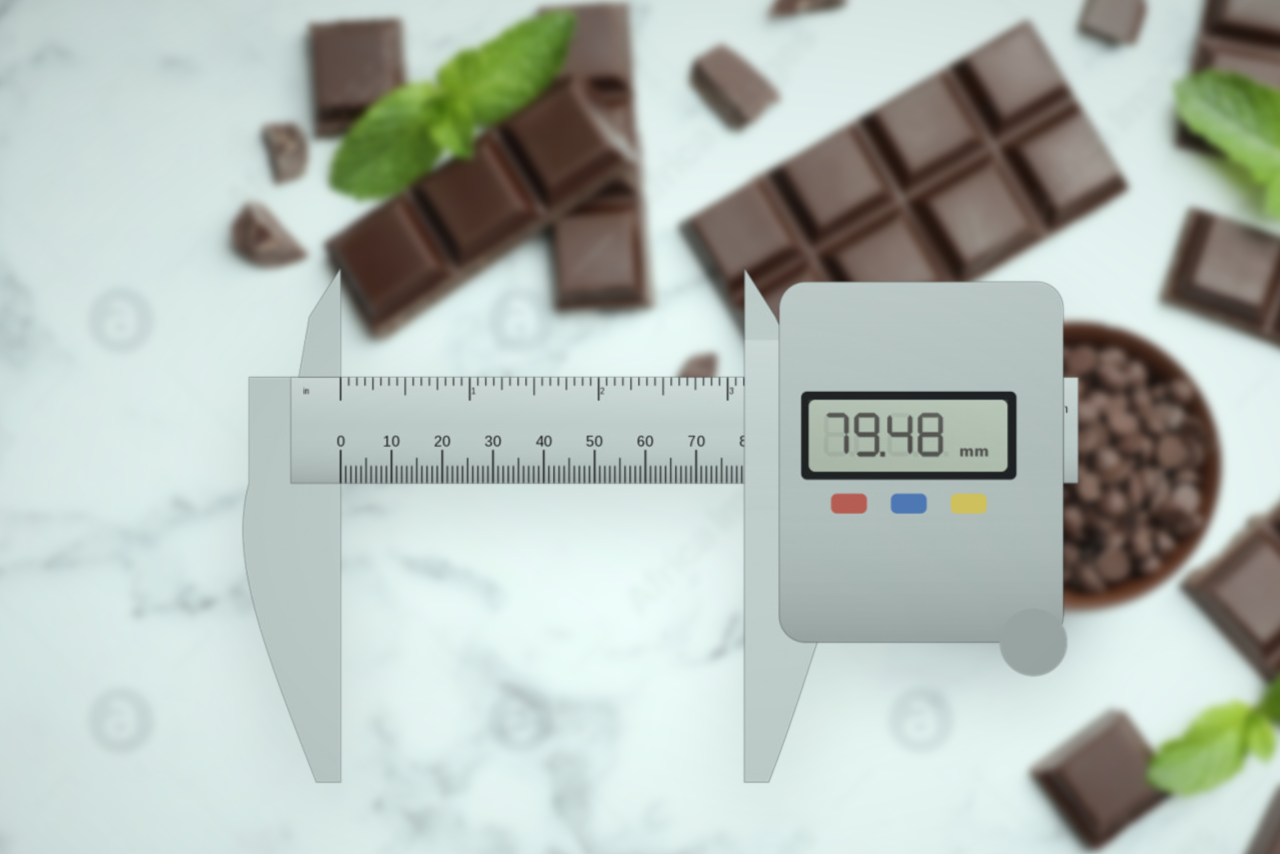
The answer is 79.48 mm
